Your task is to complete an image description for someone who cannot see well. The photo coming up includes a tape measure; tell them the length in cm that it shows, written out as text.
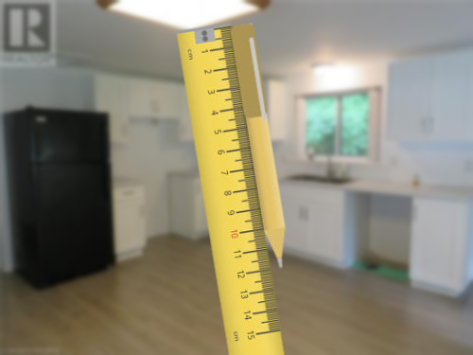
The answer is 12 cm
